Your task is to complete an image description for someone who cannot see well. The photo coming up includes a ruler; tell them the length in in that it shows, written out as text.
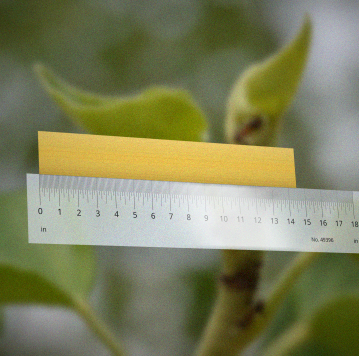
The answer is 14.5 in
